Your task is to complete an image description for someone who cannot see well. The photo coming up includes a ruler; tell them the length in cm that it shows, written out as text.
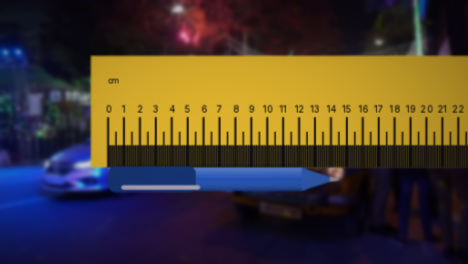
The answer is 14.5 cm
